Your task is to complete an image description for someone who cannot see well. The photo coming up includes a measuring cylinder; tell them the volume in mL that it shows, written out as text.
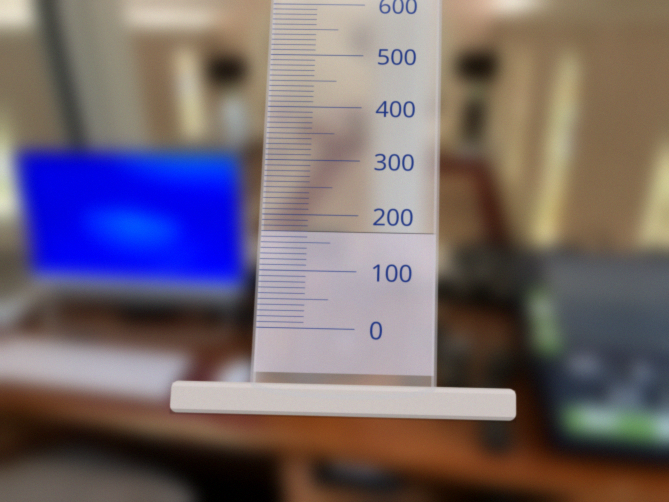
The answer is 170 mL
